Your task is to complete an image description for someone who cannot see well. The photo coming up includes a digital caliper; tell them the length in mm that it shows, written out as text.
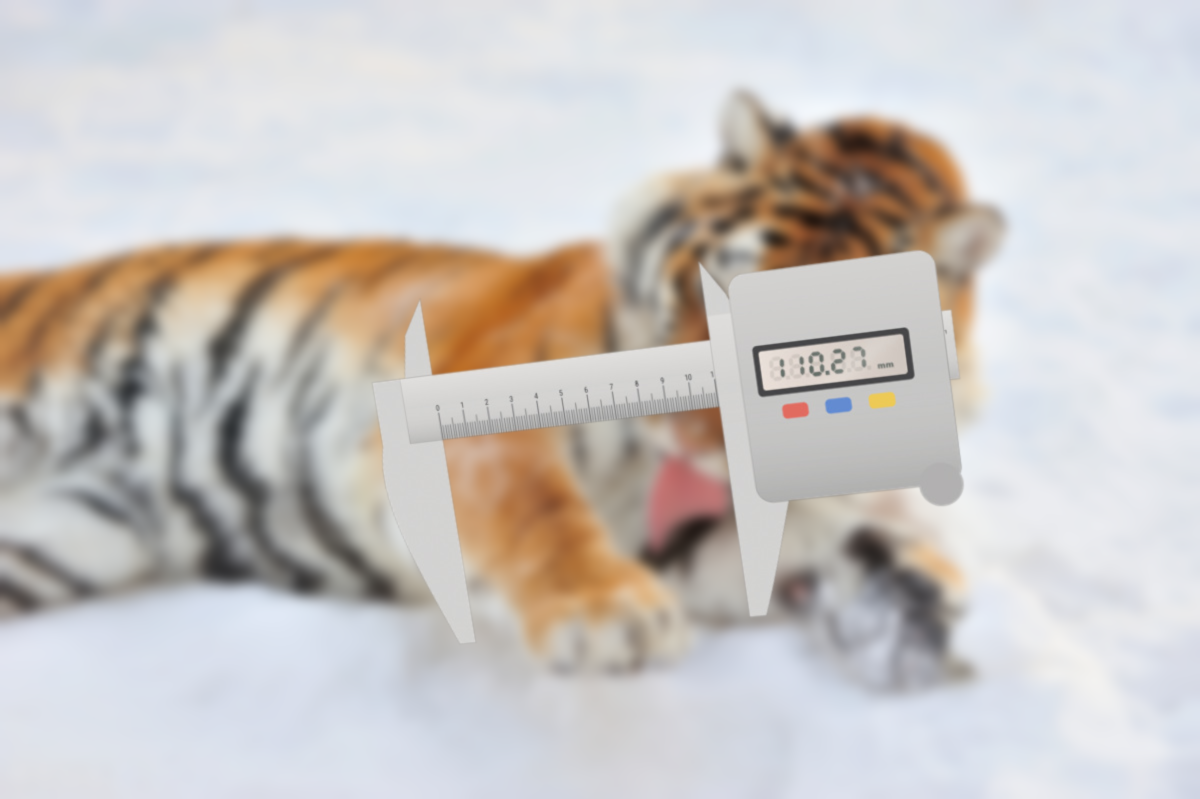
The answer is 110.27 mm
